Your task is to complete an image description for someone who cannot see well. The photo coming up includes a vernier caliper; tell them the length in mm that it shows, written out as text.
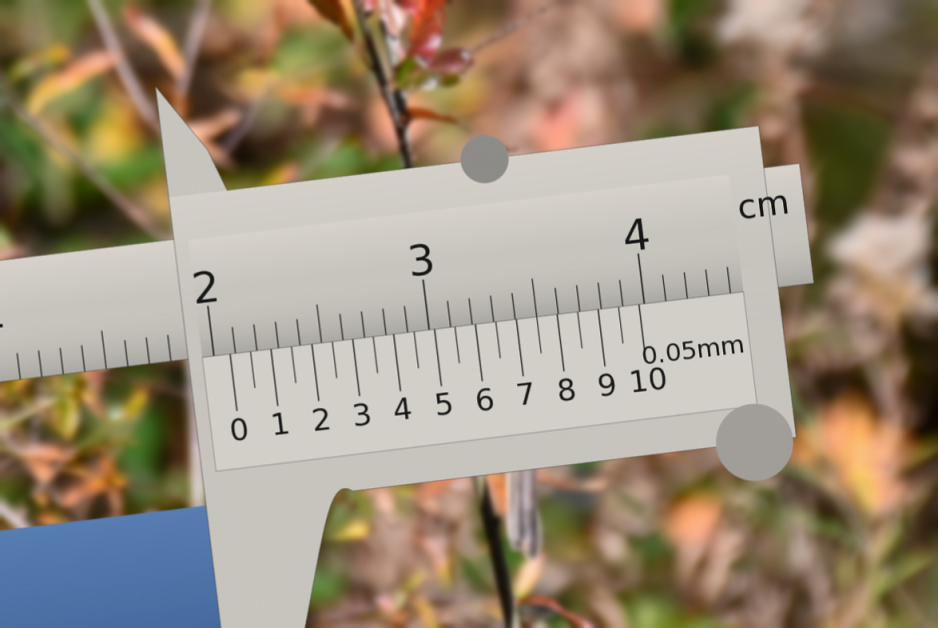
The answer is 20.75 mm
